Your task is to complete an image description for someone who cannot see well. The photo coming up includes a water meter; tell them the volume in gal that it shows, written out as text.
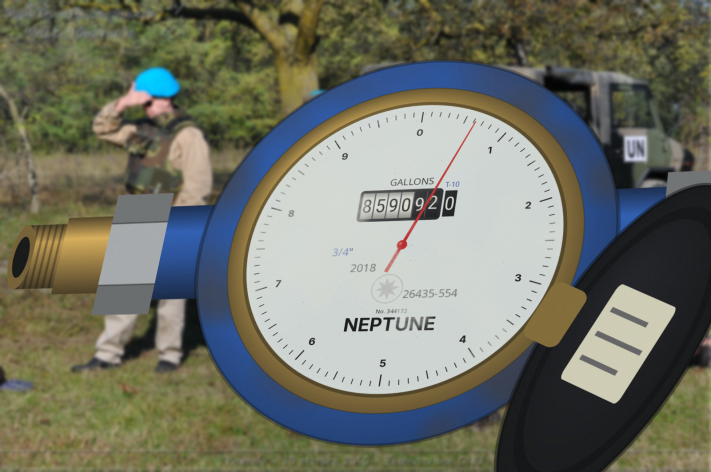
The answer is 8590920.6 gal
